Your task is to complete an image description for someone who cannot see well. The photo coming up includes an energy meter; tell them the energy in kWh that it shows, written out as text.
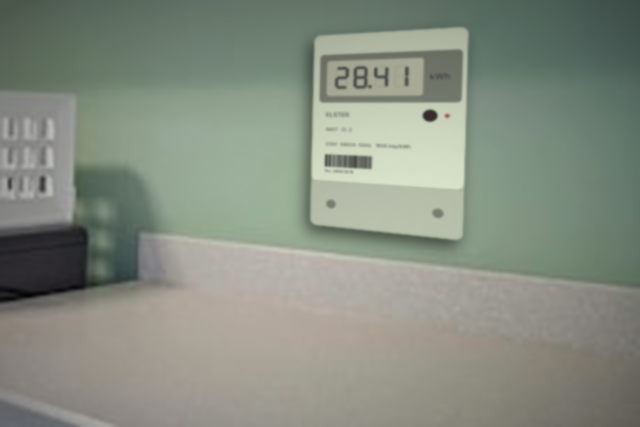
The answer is 28.41 kWh
